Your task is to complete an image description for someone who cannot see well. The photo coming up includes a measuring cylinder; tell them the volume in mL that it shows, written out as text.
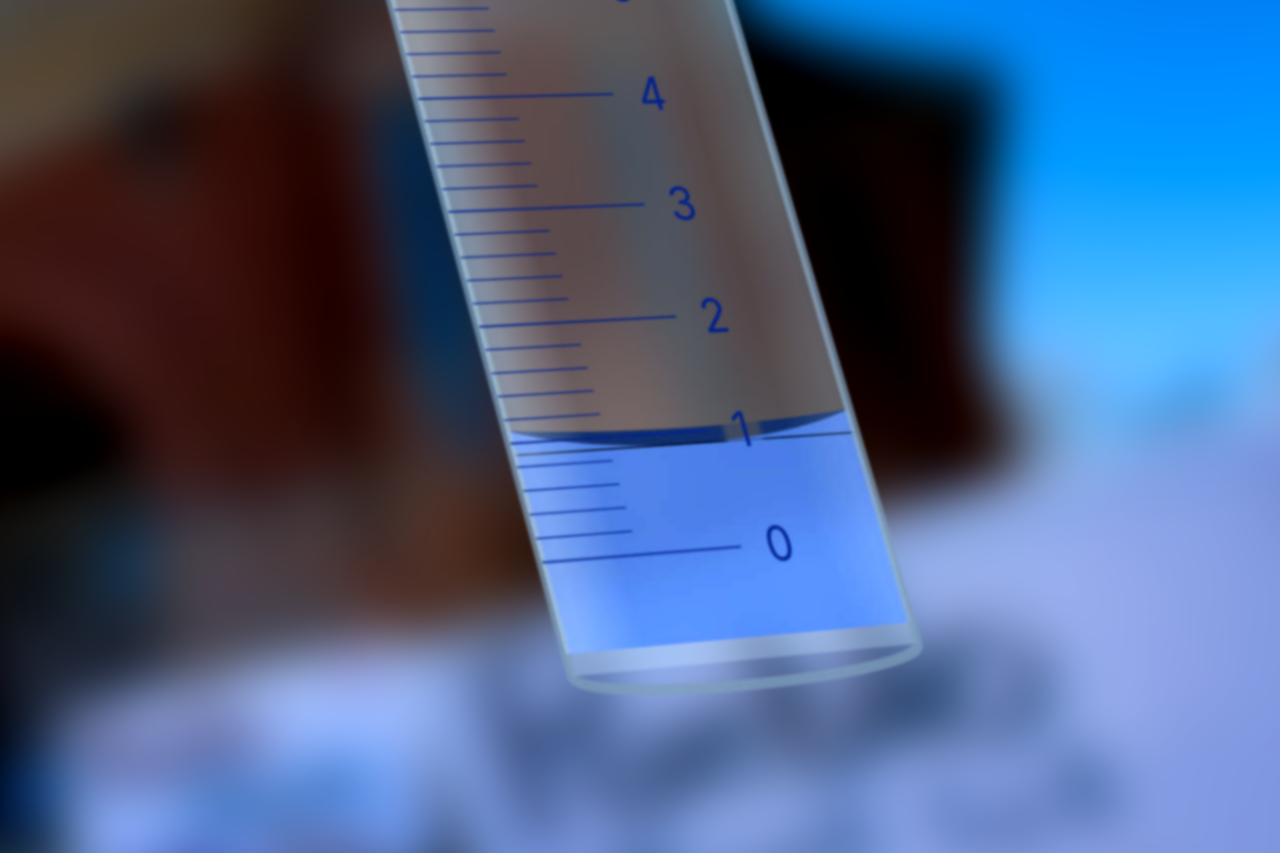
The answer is 0.9 mL
